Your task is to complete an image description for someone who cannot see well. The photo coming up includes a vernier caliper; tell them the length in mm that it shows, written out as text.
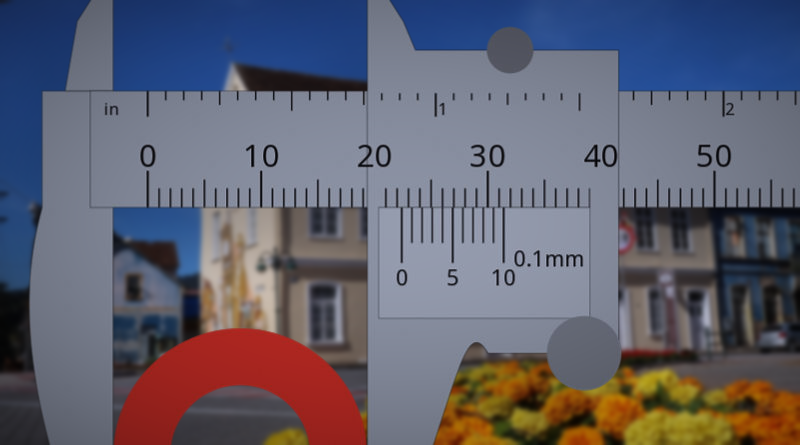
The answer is 22.4 mm
